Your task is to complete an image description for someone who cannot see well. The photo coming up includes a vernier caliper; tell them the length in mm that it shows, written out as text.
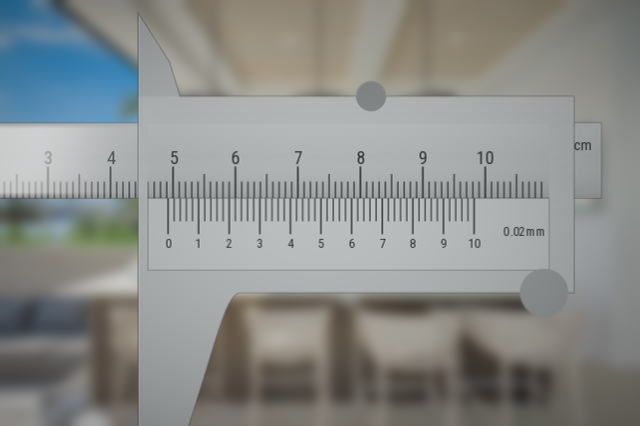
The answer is 49.2 mm
